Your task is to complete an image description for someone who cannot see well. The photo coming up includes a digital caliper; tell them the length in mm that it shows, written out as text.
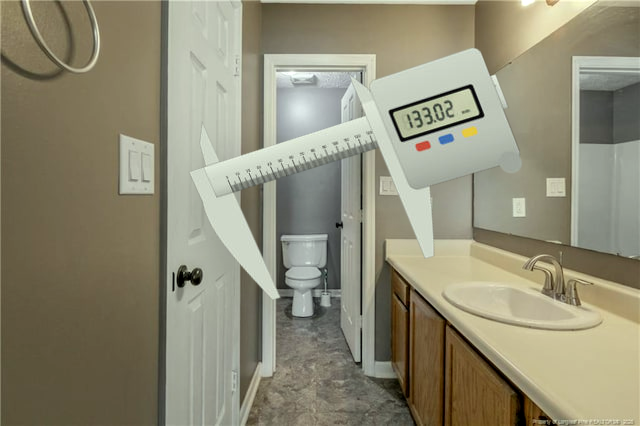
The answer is 133.02 mm
